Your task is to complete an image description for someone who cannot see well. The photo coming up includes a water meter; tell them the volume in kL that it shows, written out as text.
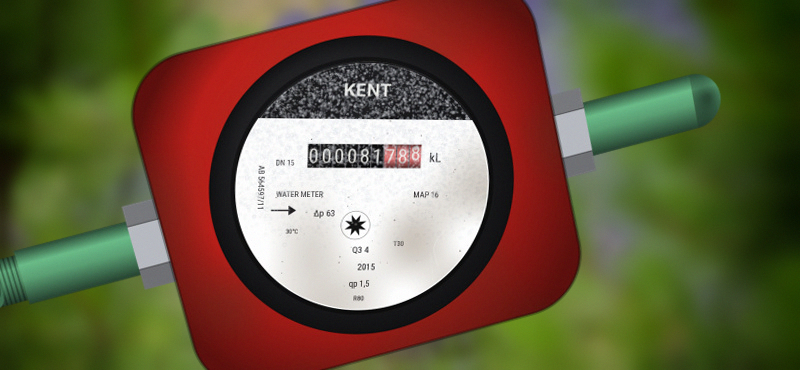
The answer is 81.788 kL
